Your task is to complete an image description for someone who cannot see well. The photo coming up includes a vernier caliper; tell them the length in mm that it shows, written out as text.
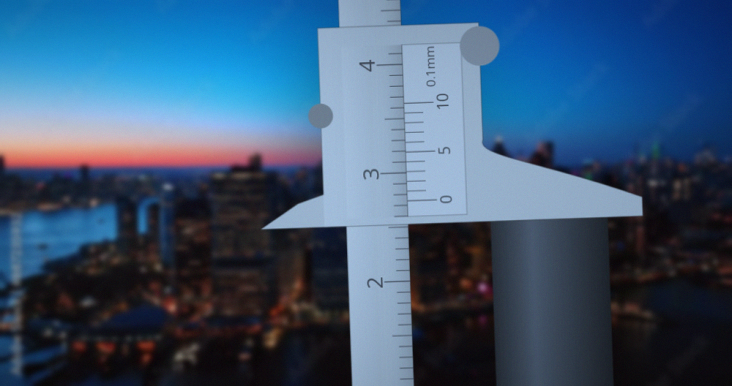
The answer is 27.4 mm
